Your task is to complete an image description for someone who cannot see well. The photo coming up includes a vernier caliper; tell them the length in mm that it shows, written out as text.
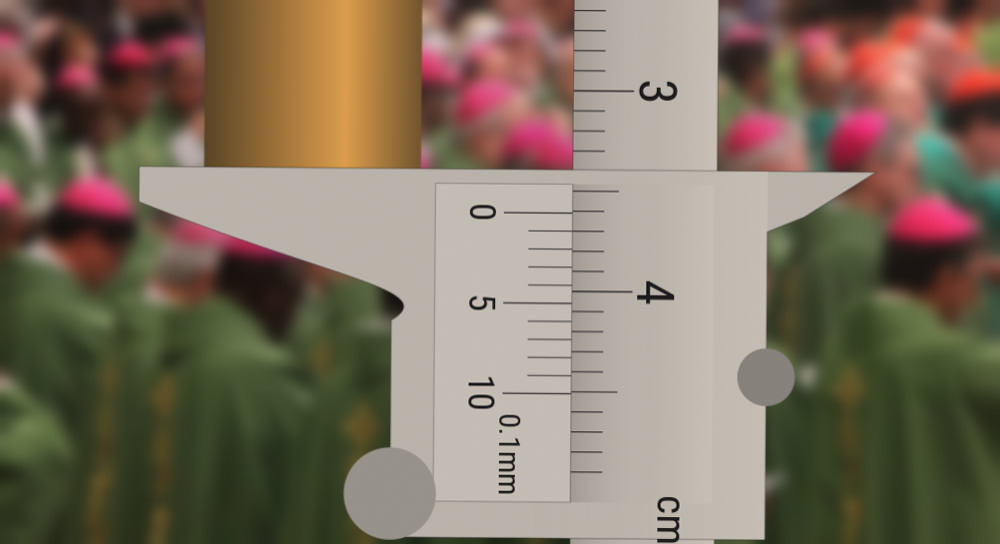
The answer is 36.1 mm
